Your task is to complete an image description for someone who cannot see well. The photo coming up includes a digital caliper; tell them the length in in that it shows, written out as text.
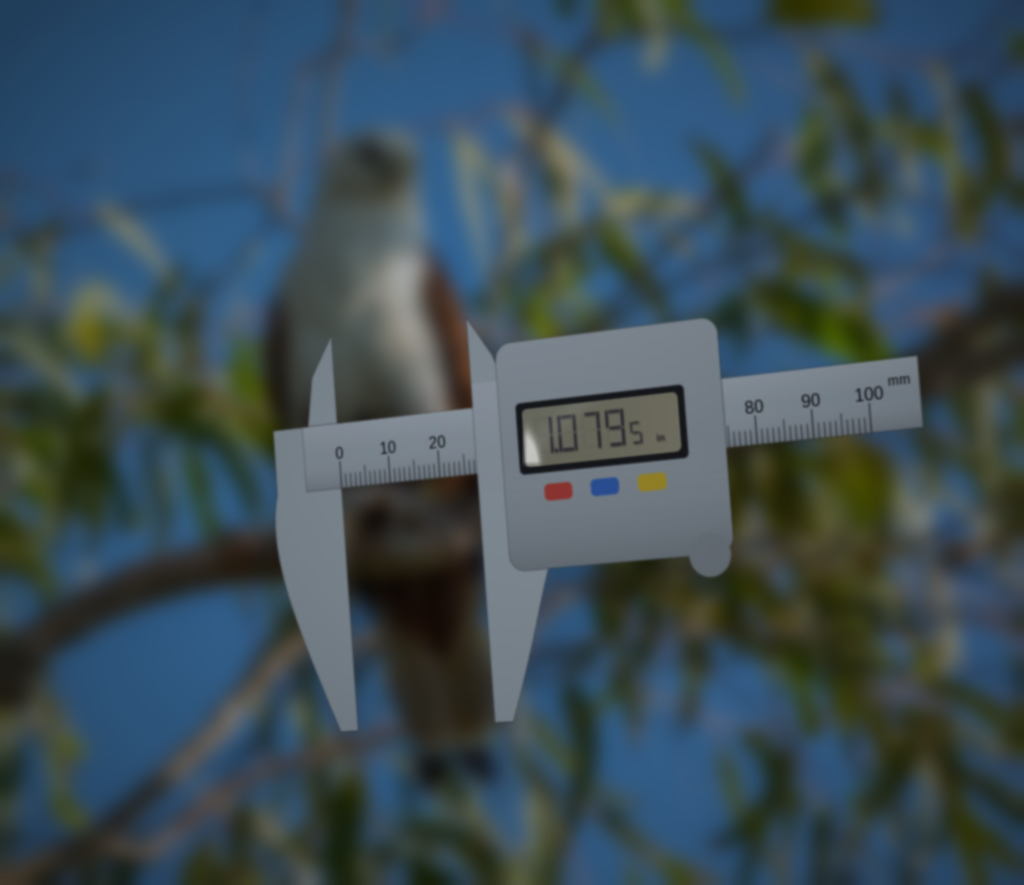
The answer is 1.0795 in
